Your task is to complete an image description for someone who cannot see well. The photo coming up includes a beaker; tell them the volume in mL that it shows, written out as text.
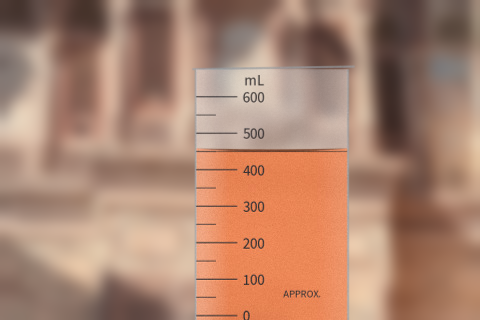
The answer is 450 mL
